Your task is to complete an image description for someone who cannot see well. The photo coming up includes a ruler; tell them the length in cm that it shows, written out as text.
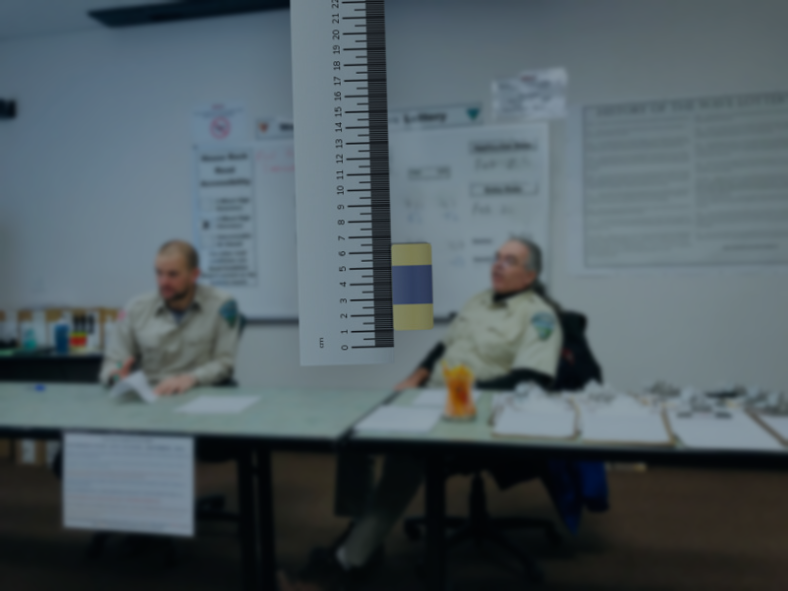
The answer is 5.5 cm
